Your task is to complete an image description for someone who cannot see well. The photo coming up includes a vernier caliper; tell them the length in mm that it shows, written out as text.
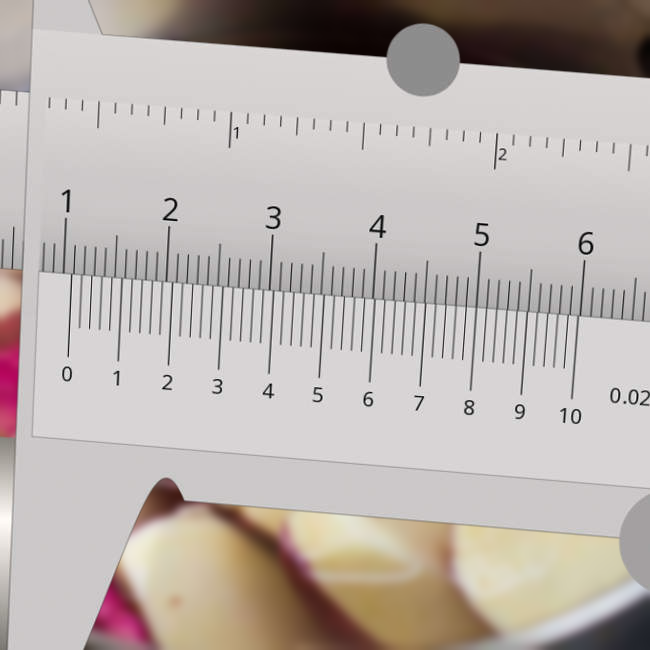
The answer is 10.8 mm
